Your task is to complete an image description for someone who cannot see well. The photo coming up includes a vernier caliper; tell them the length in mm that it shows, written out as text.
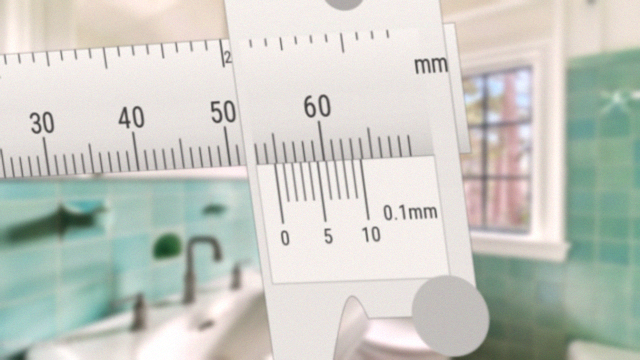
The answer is 54.8 mm
